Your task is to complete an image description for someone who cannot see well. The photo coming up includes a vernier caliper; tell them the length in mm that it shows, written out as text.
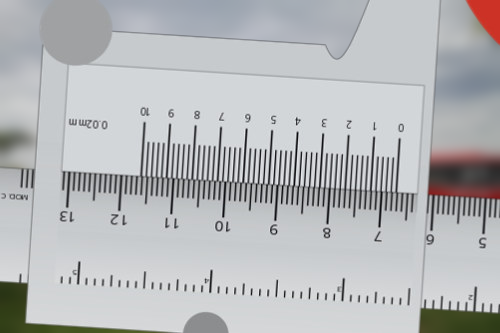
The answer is 67.2 mm
